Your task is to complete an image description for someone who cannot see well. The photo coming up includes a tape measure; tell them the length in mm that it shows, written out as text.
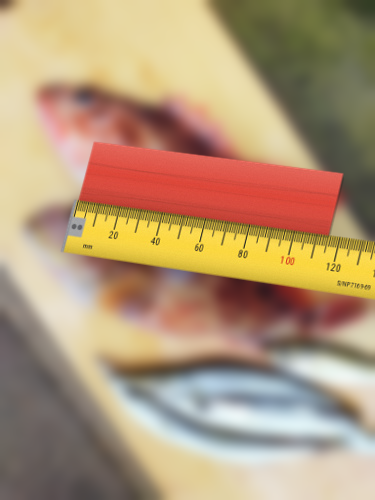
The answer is 115 mm
